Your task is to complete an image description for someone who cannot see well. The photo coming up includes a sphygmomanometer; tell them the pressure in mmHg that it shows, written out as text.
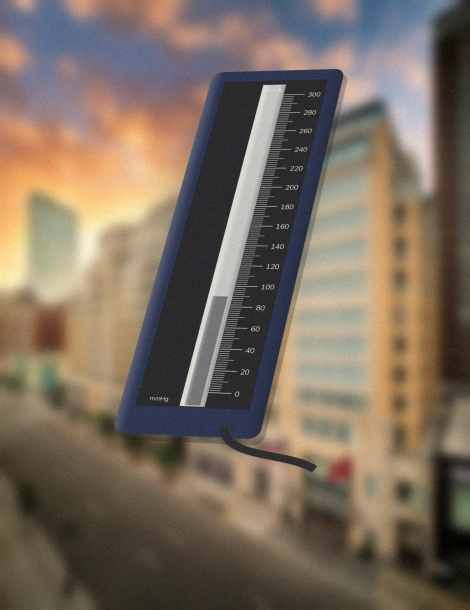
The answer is 90 mmHg
